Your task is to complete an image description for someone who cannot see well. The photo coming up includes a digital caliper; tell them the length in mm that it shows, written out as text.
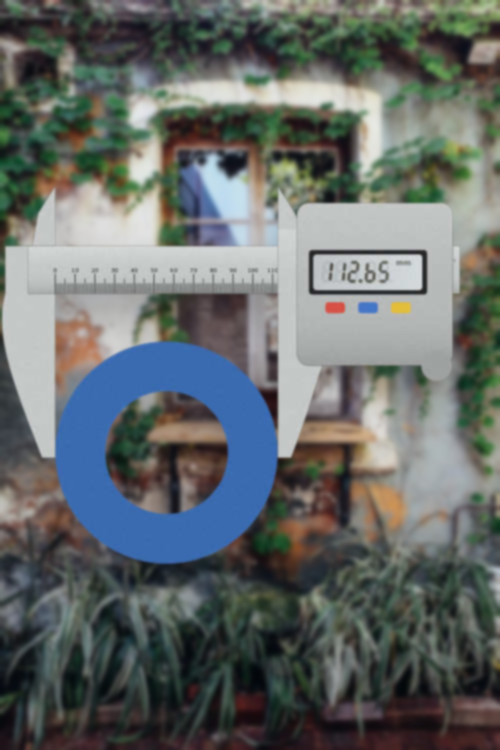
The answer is 112.65 mm
